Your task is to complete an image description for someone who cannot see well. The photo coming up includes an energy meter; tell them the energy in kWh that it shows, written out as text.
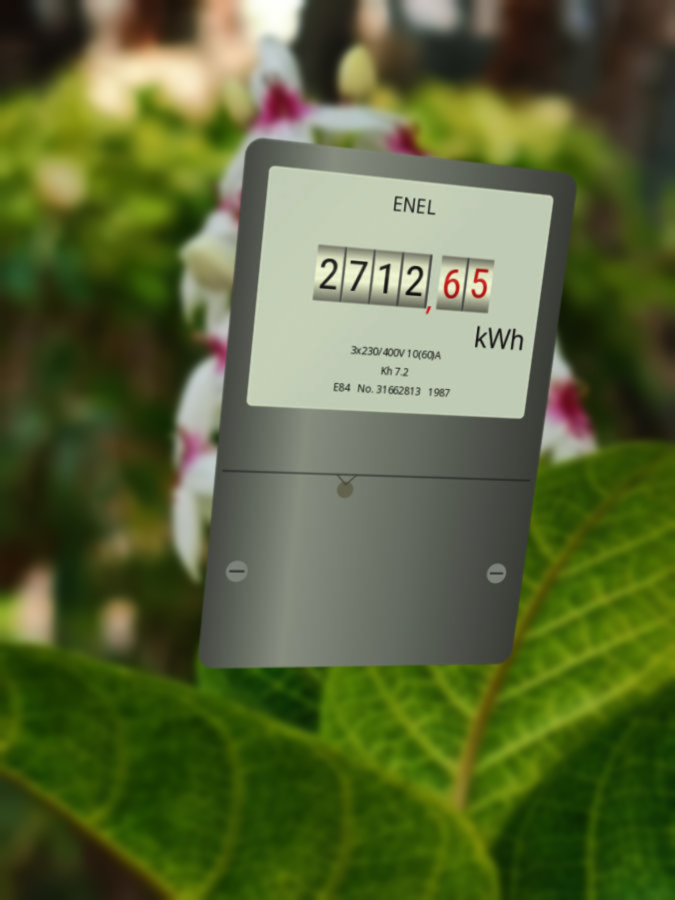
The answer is 2712.65 kWh
